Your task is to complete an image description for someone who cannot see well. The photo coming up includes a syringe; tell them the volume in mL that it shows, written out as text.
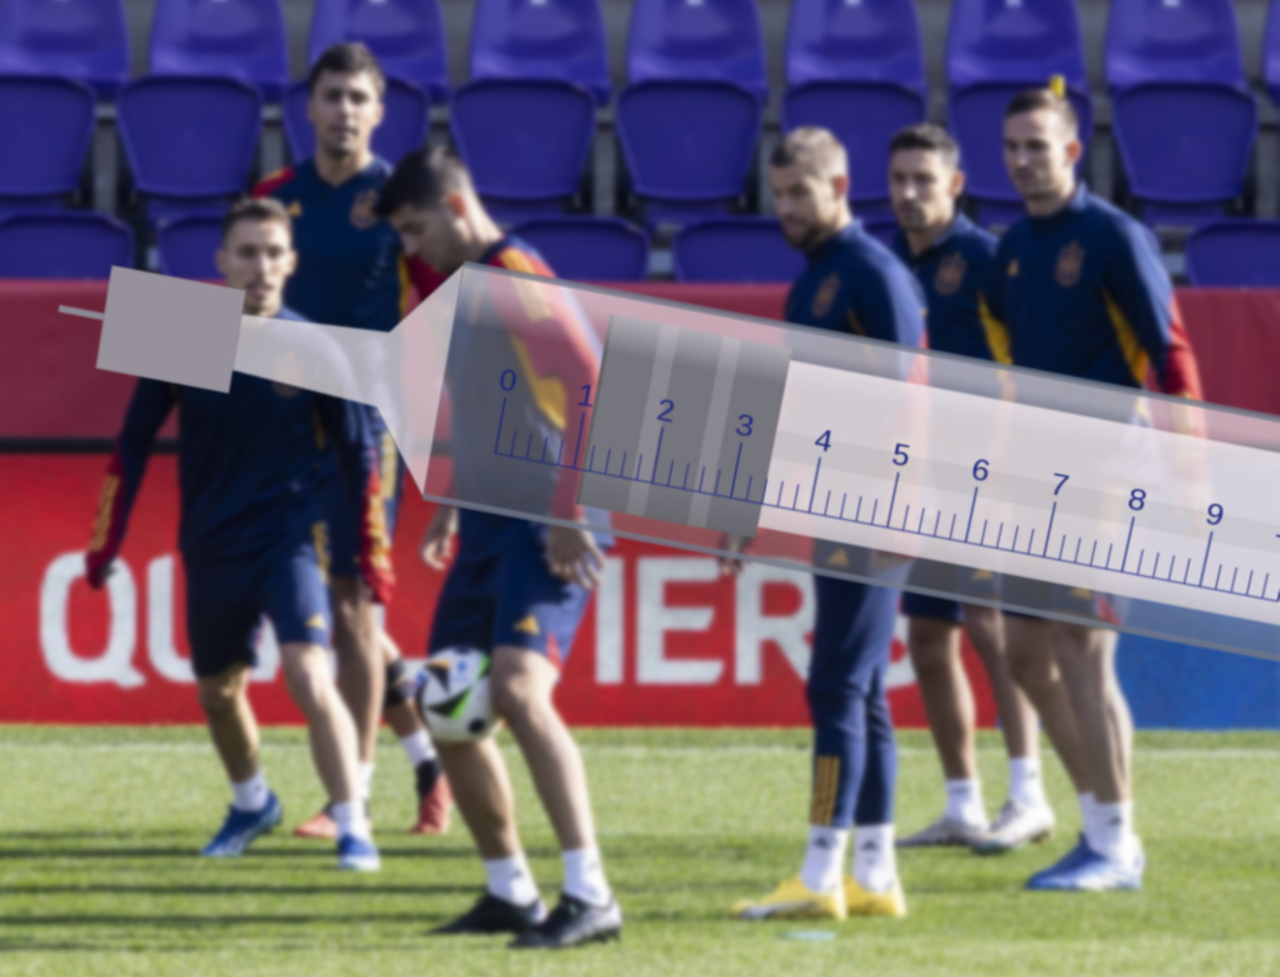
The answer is 1.1 mL
